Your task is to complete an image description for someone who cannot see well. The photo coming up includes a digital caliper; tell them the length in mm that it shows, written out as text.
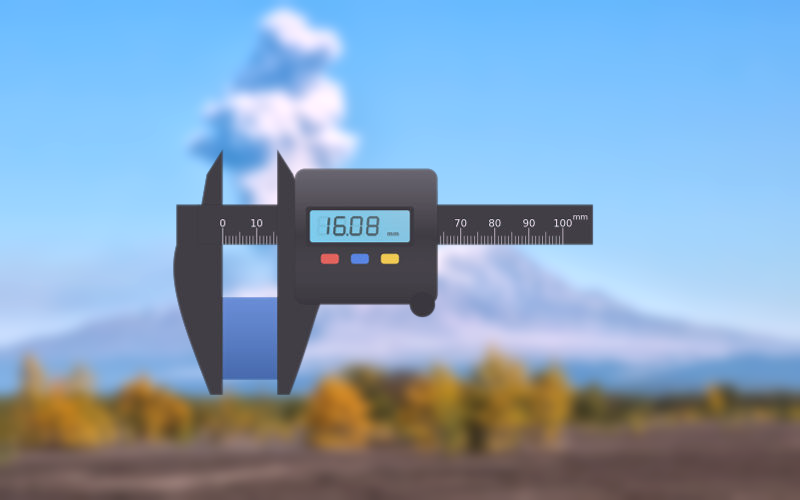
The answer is 16.08 mm
